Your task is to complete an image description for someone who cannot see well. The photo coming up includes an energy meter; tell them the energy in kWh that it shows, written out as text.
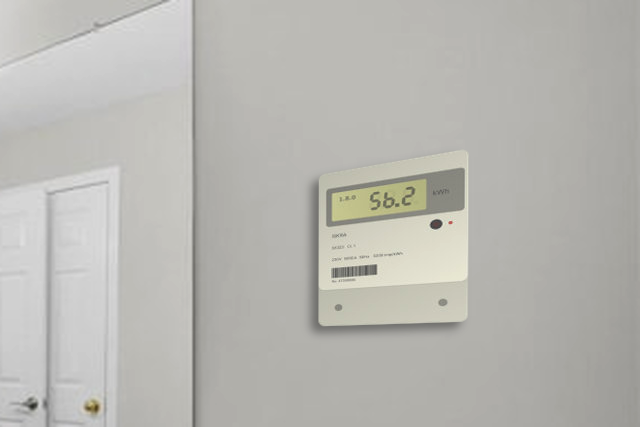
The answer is 56.2 kWh
